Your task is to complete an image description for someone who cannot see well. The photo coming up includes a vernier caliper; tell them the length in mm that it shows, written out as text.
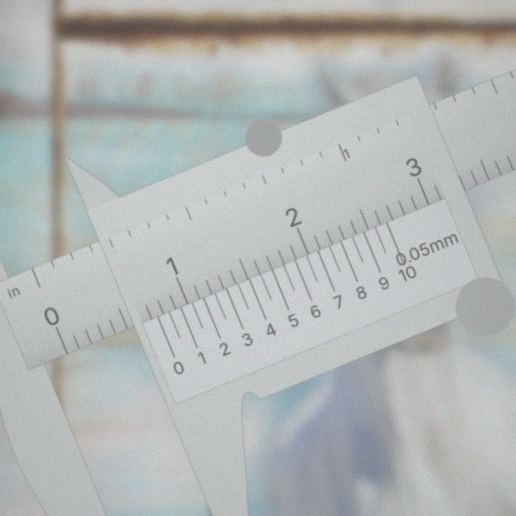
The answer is 7.5 mm
